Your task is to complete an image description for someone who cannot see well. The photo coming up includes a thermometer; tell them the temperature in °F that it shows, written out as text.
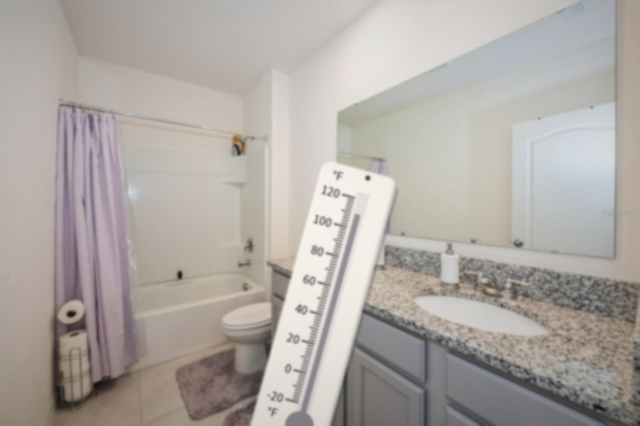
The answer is 110 °F
